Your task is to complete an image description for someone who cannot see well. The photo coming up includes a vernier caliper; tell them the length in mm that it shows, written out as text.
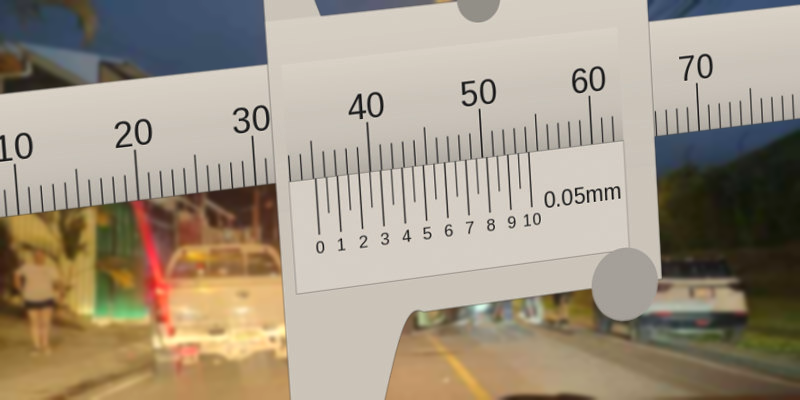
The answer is 35.2 mm
